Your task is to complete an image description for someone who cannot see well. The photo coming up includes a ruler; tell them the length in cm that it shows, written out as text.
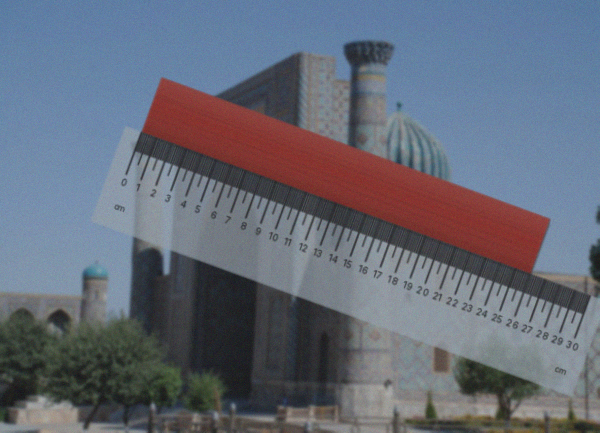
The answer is 26 cm
